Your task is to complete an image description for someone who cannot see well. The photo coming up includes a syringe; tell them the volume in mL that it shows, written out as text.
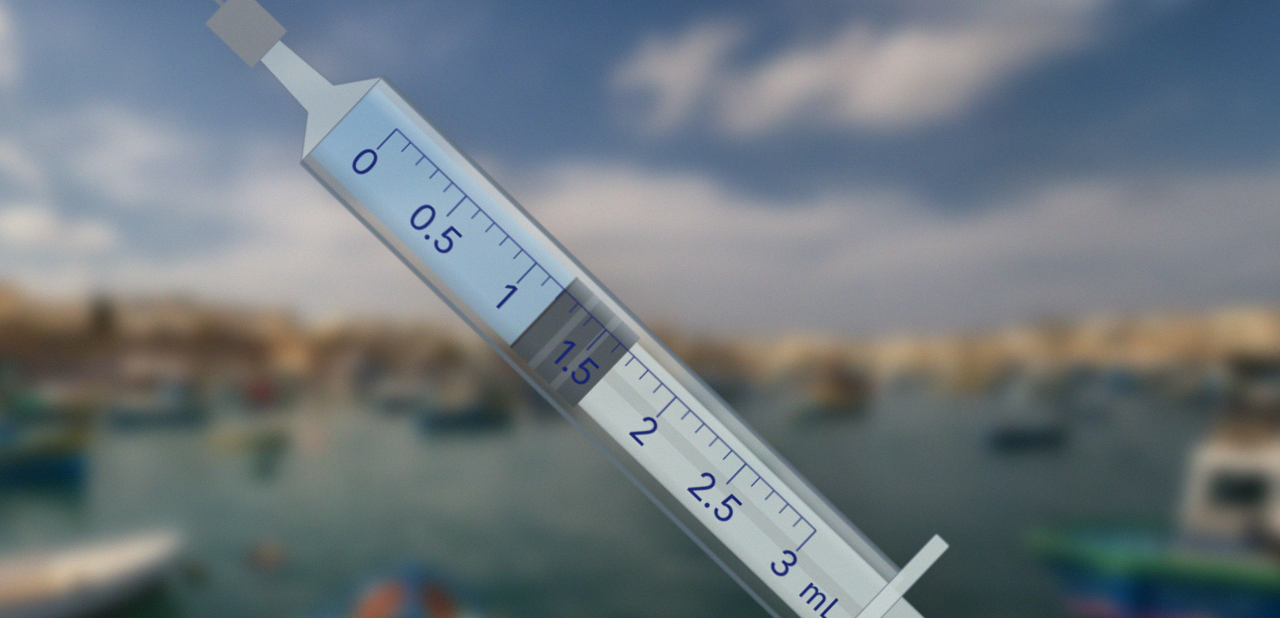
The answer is 1.2 mL
